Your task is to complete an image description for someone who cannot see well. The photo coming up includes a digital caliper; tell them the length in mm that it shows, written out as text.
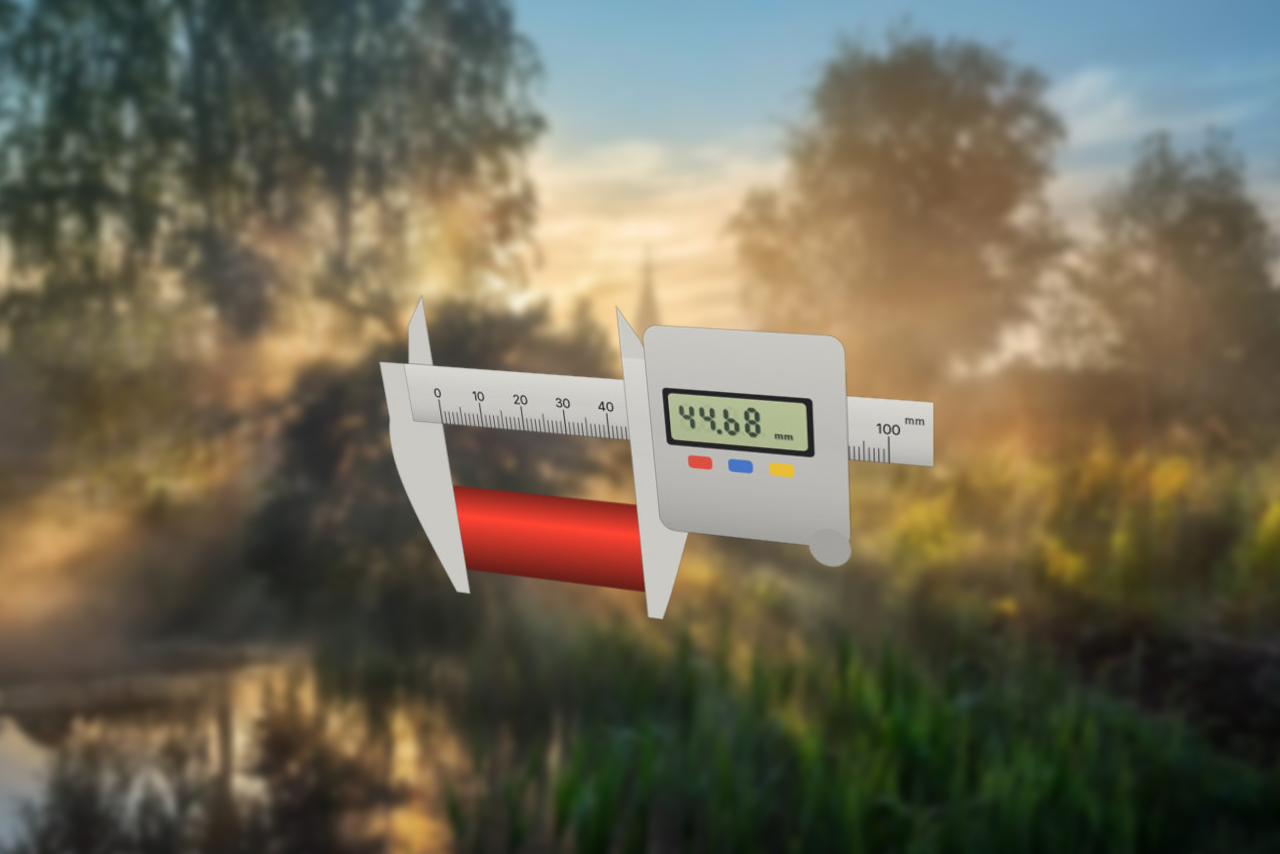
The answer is 44.68 mm
